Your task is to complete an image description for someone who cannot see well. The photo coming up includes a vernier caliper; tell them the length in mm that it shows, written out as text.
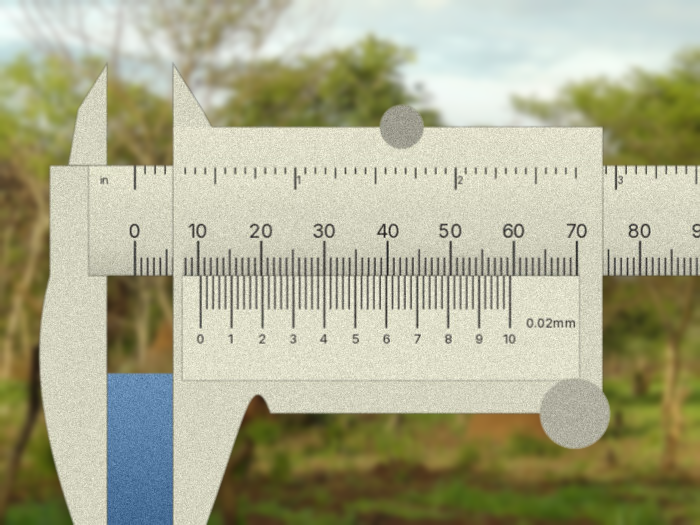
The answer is 10.4 mm
